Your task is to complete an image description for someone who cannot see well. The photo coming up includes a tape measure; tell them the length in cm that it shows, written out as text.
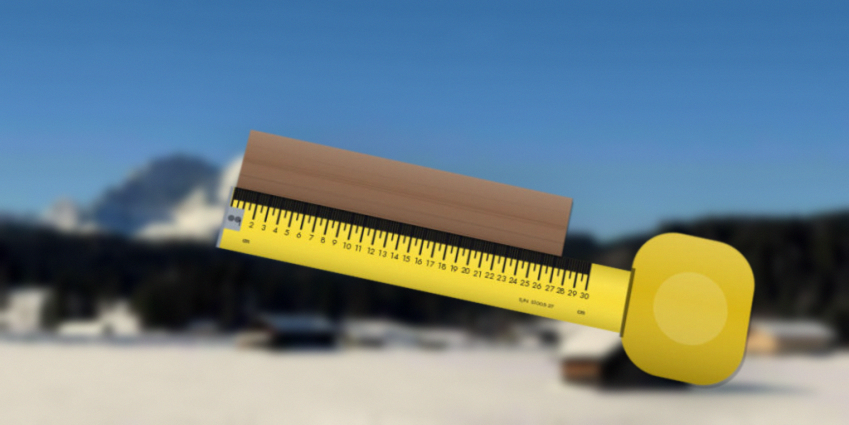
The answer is 27.5 cm
